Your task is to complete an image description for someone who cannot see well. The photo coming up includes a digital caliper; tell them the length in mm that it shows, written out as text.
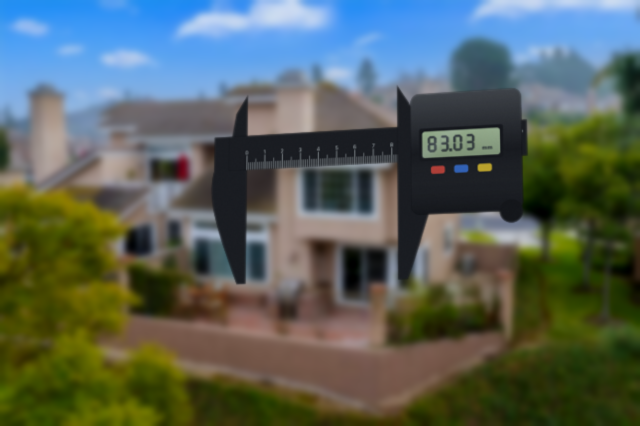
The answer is 83.03 mm
